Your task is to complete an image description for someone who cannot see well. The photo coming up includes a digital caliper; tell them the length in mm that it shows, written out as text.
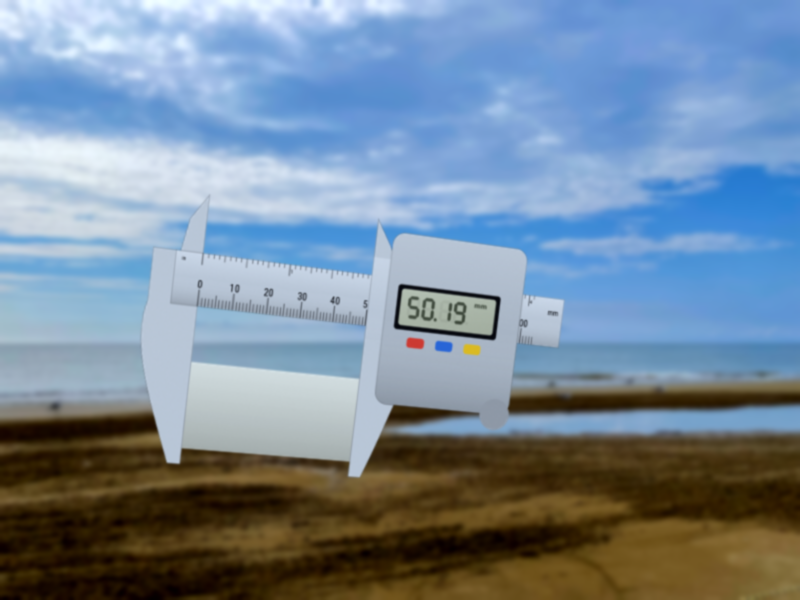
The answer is 50.19 mm
